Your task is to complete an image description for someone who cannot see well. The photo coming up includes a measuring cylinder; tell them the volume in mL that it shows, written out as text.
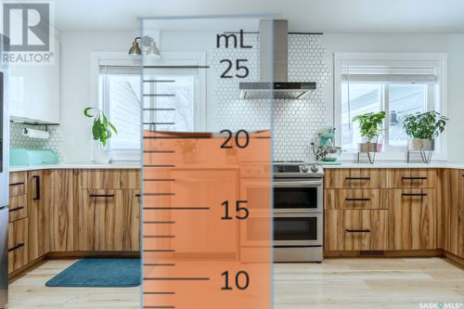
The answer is 20 mL
